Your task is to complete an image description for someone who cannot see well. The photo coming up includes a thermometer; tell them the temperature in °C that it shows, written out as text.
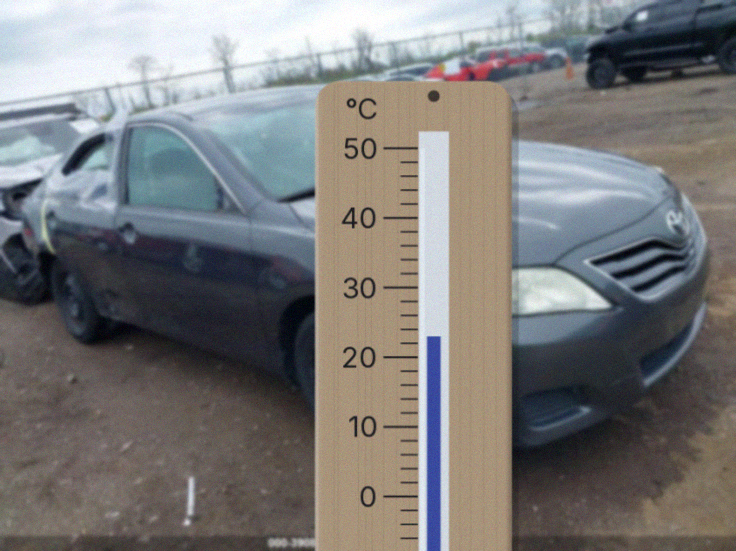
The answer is 23 °C
